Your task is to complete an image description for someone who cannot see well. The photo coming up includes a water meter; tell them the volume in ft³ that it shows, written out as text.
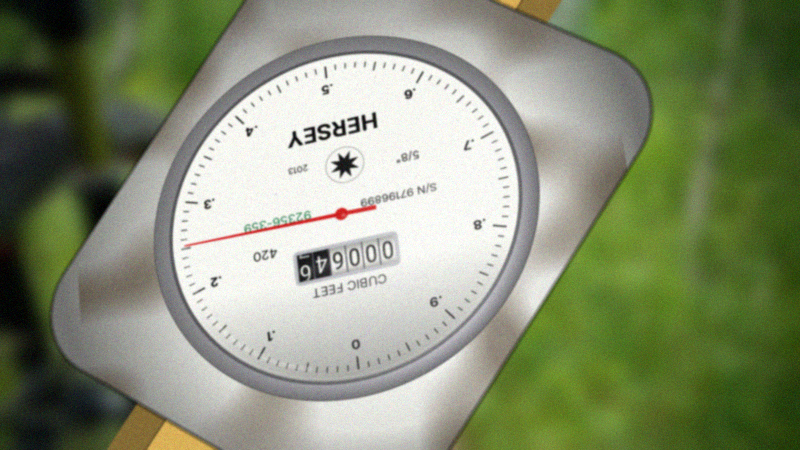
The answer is 646.25 ft³
